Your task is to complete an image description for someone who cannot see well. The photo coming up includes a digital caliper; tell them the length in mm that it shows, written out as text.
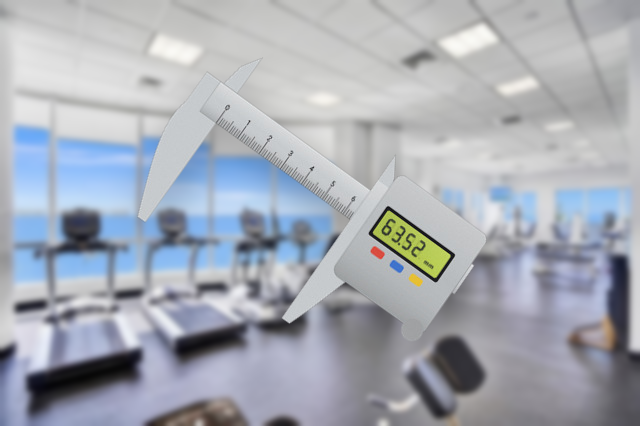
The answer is 63.52 mm
